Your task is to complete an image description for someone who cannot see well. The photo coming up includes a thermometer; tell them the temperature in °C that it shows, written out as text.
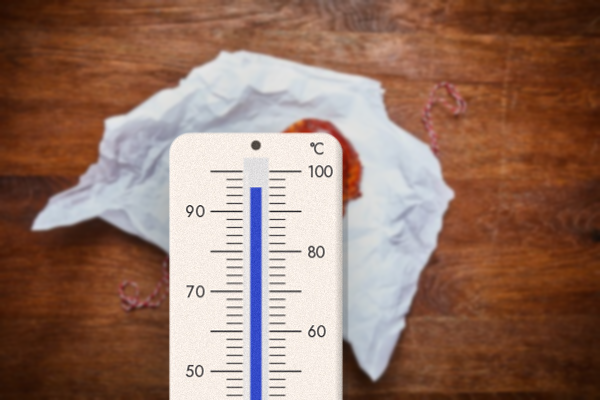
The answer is 96 °C
